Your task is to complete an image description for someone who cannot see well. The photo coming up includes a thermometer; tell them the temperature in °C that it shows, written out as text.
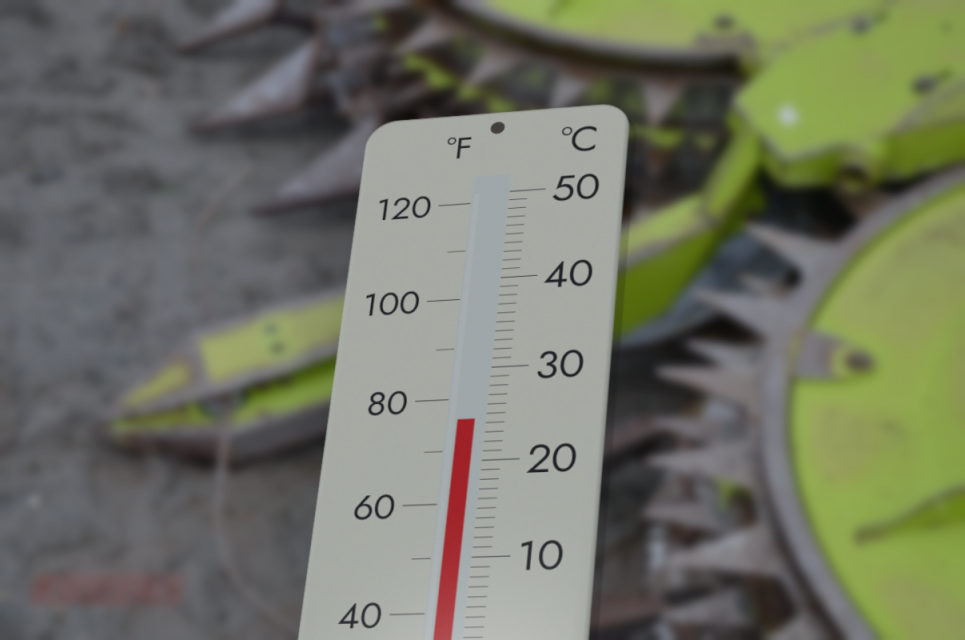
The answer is 24.5 °C
